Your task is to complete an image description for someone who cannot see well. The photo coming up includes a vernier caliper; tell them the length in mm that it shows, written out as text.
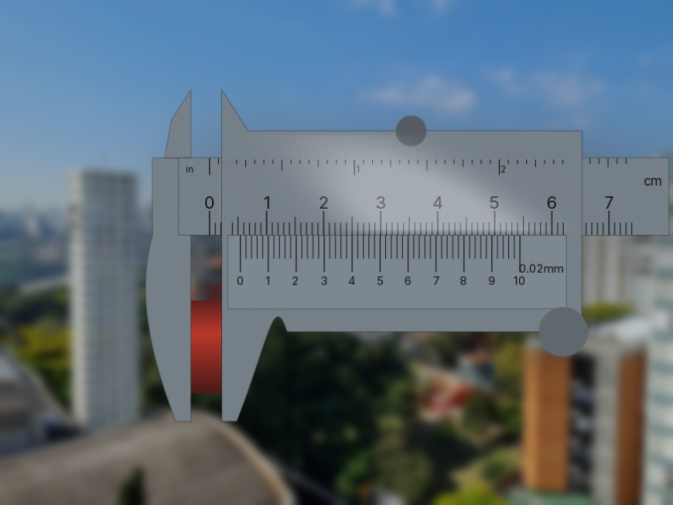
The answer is 5.4 mm
